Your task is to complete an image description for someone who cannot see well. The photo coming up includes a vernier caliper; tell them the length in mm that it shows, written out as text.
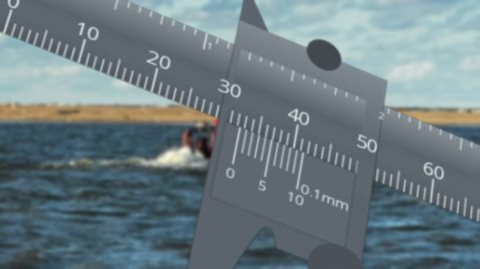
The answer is 32.4 mm
